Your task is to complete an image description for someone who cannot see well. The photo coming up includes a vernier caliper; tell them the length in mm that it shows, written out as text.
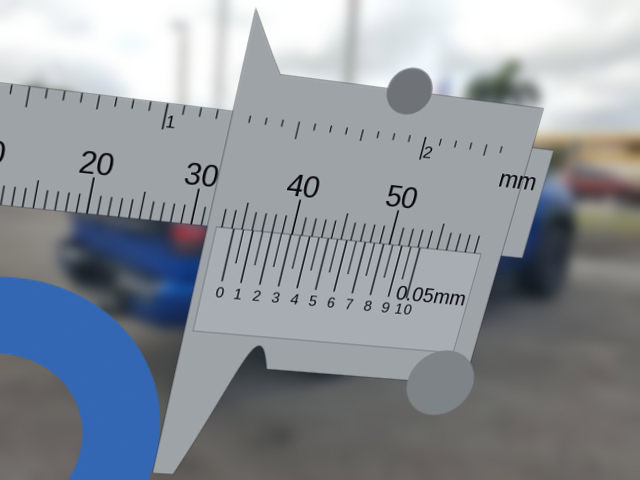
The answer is 34.2 mm
